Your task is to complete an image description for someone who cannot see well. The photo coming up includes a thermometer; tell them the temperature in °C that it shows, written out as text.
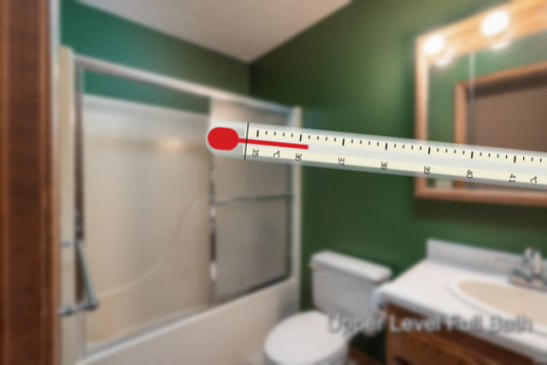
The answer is 36.2 °C
